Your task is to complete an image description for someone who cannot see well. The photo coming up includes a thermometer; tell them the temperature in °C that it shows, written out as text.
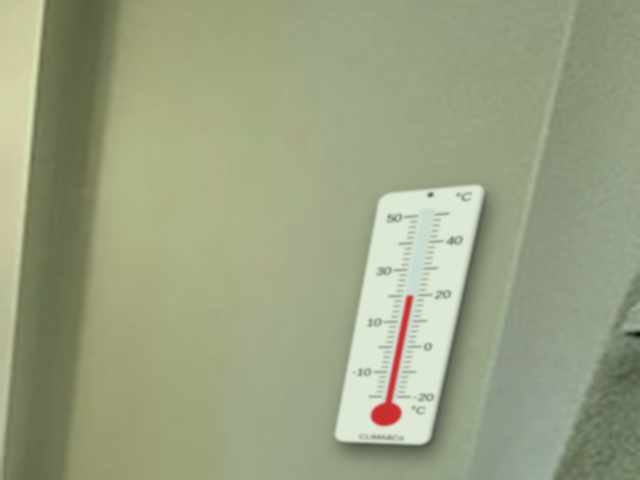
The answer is 20 °C
